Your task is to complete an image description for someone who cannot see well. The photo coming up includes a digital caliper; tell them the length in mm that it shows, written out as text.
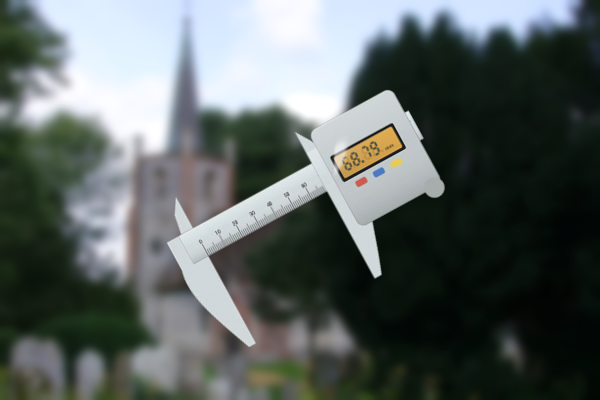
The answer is 68.79 mm
